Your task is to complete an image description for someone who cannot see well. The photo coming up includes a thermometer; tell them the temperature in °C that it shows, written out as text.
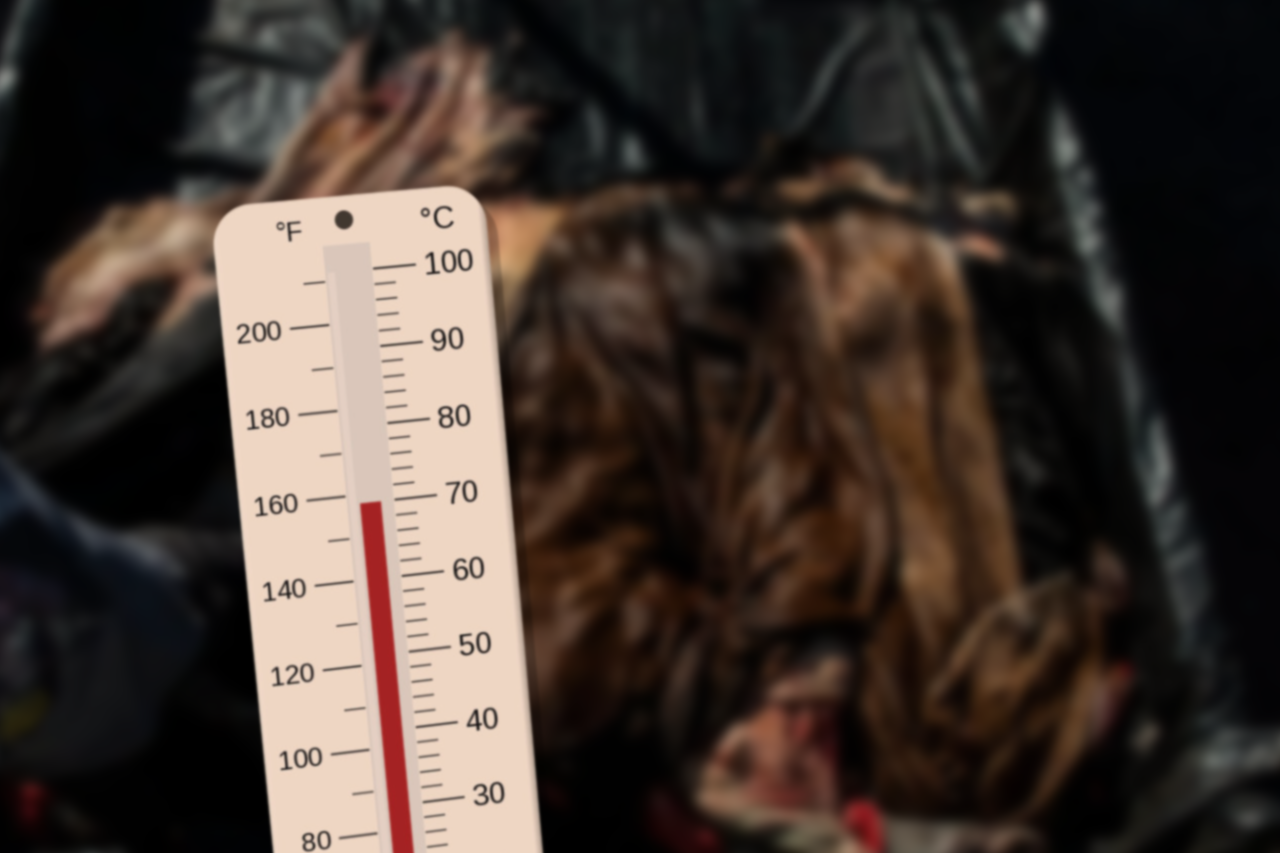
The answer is 70 °C
